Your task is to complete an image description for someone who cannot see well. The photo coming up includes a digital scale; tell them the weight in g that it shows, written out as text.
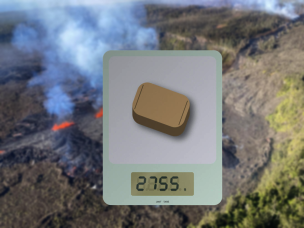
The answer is 2755 g
